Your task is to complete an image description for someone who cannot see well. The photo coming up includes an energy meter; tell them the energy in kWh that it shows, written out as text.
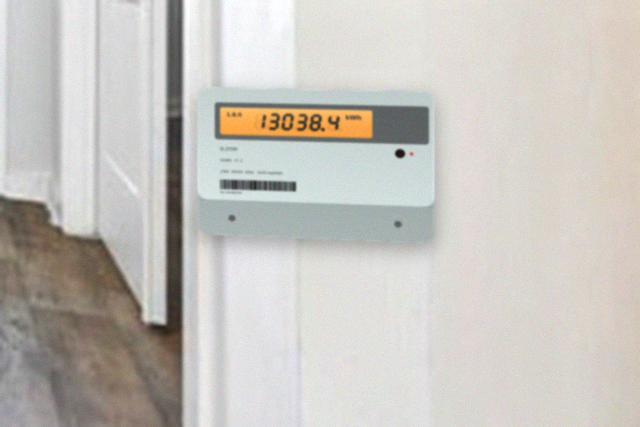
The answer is 13038.4 kWh
